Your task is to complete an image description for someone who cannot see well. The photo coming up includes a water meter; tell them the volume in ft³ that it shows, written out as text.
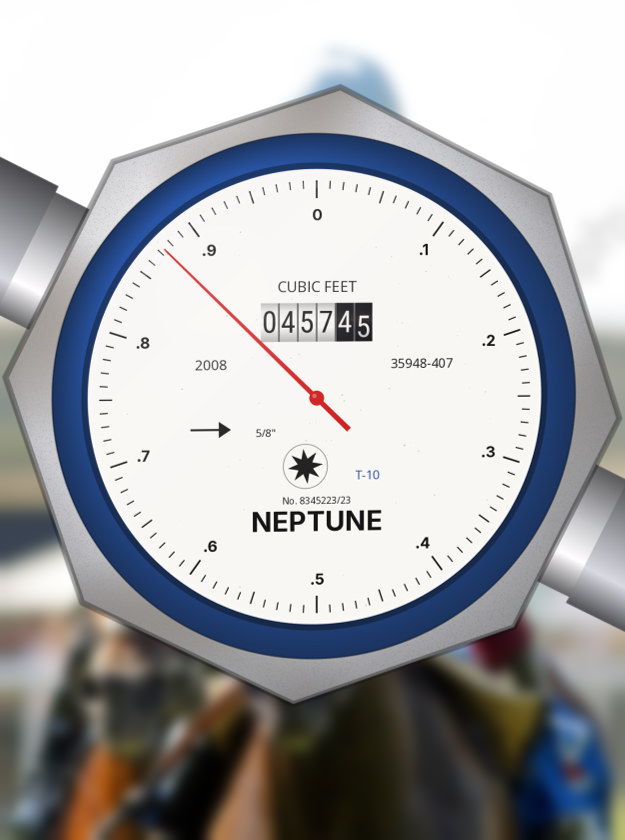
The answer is 45744.87 ft³
